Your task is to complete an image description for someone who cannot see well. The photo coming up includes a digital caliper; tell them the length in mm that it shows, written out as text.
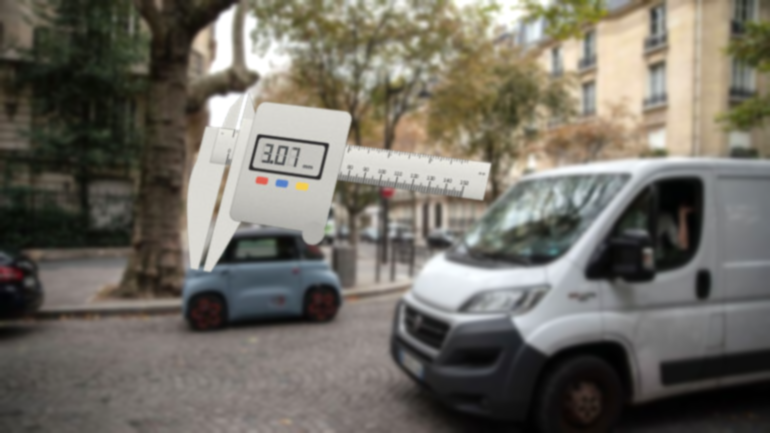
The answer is 3.07 mm
